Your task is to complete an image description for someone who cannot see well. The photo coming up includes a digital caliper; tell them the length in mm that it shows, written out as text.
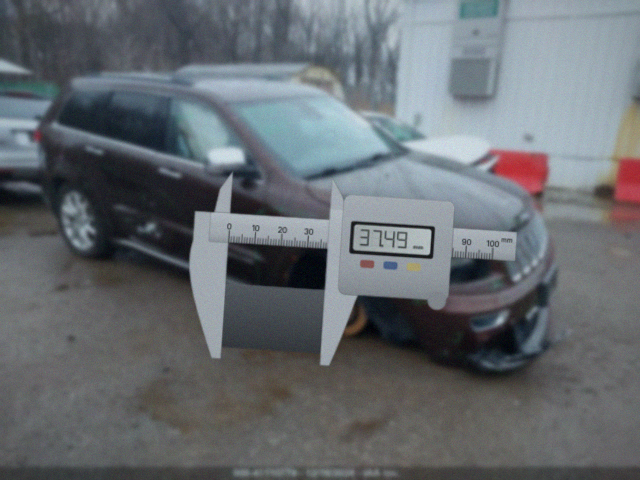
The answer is 37.49 mm
